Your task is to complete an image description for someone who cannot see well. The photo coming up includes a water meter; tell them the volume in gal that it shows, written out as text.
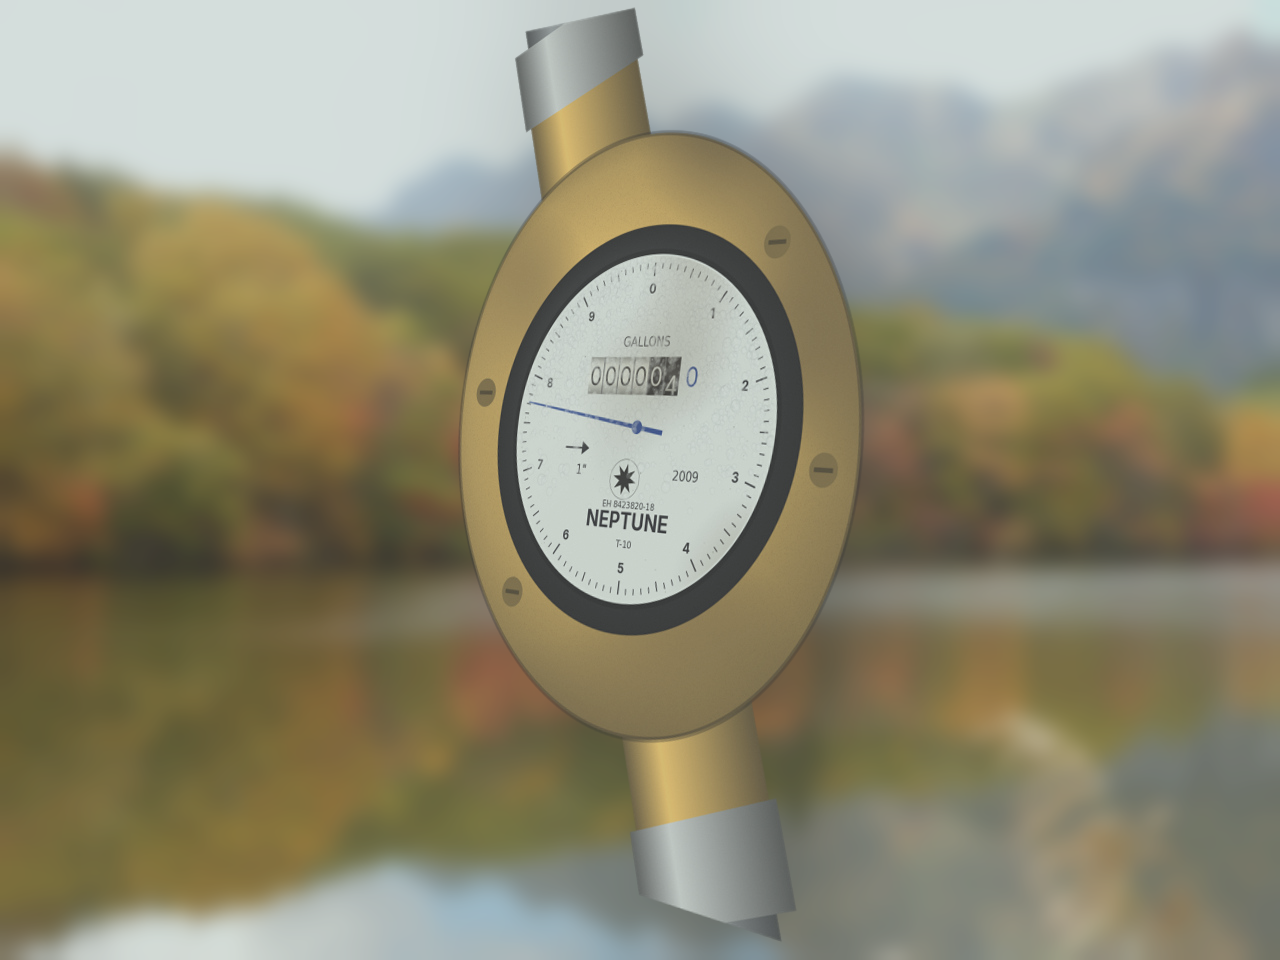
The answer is 37.7 gal
